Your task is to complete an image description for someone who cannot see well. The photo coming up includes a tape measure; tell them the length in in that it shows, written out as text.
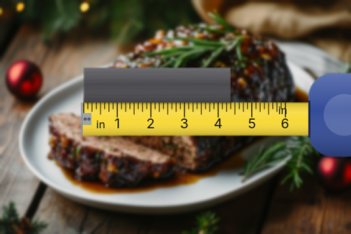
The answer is 4.375 in
